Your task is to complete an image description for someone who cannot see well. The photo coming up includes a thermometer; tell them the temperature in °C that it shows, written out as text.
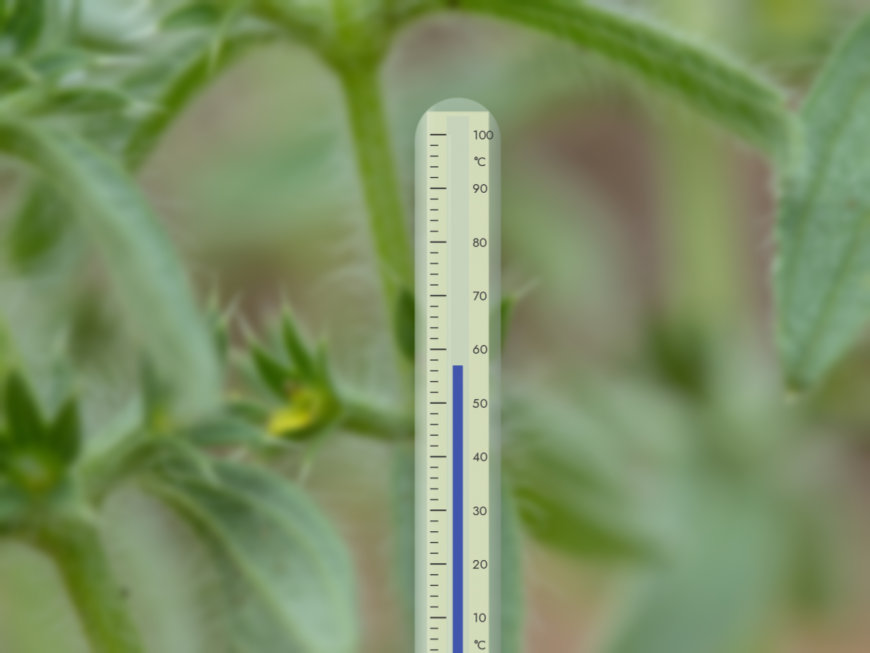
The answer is 57 °C
